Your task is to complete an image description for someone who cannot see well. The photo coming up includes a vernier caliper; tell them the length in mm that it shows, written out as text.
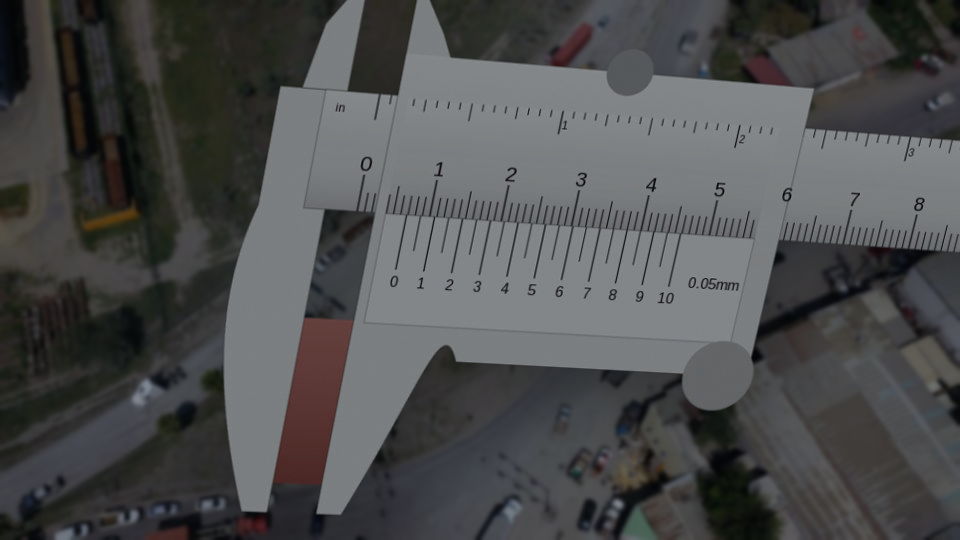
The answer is 6.8 mm
